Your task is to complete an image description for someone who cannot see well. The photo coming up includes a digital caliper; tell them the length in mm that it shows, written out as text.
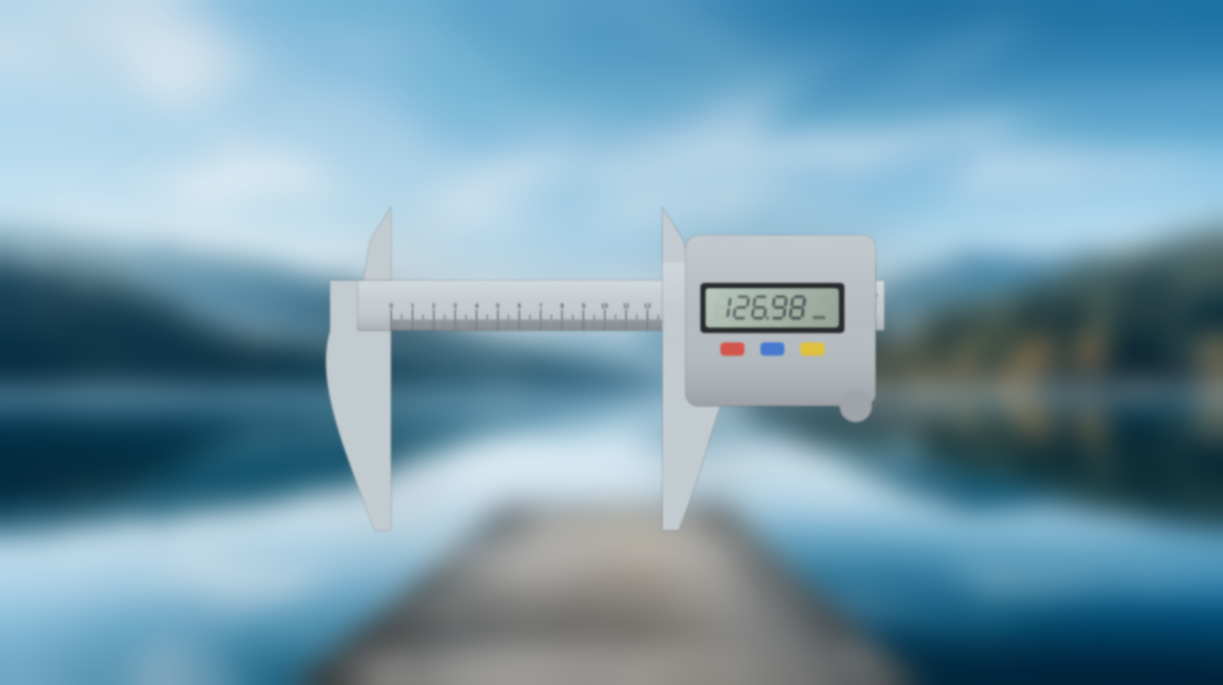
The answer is 126.98 mm
